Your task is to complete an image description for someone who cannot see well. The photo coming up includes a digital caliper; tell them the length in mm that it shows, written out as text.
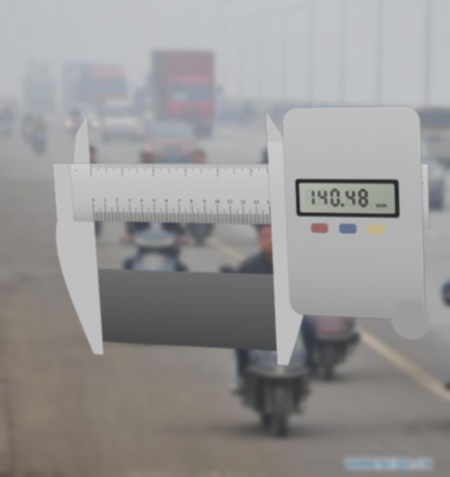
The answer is 140.48 mm
